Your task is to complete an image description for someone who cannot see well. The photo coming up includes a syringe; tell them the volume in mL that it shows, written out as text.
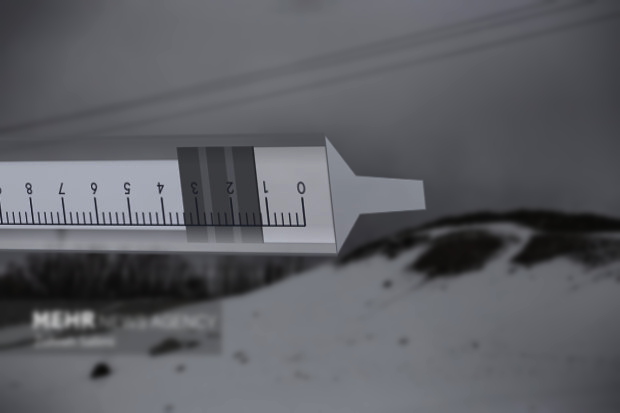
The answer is 1.2 mL
